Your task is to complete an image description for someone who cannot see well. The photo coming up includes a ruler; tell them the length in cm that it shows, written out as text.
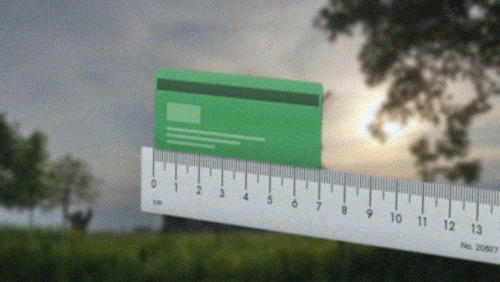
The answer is 7 cm
